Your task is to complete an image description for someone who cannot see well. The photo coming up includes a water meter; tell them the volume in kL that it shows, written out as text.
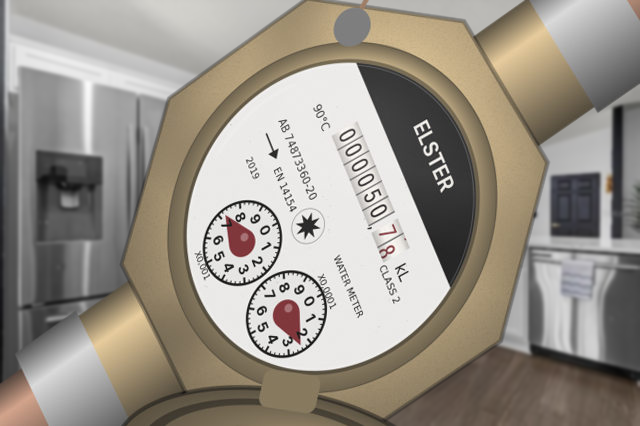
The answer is 50.7772 kL
